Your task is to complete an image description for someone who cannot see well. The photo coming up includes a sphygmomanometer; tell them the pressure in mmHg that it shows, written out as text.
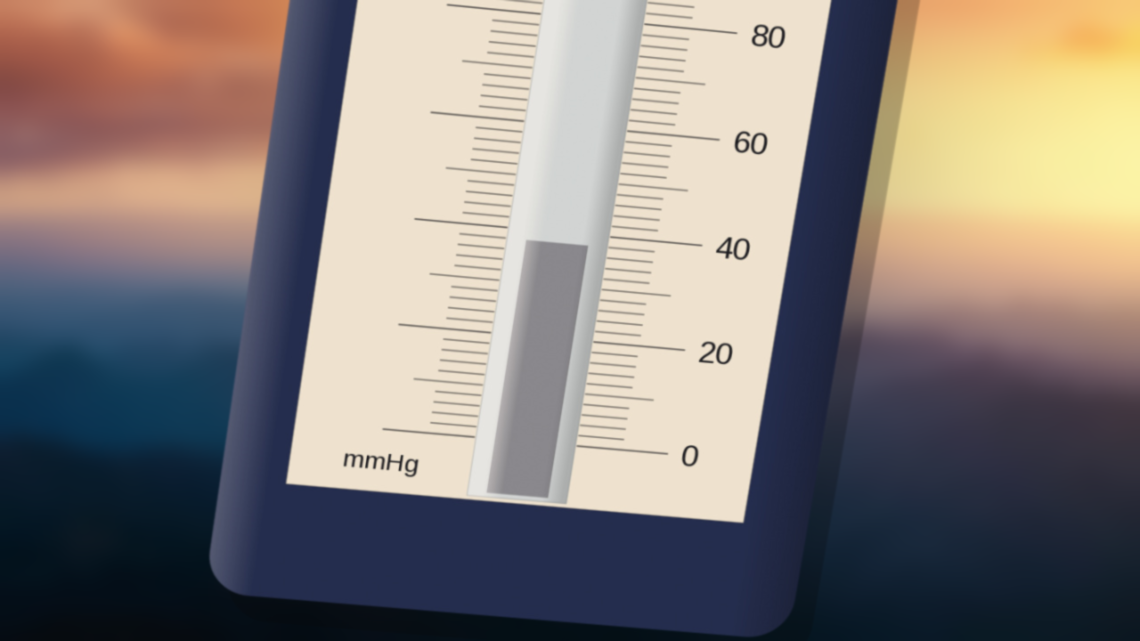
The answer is 38 mmHg
